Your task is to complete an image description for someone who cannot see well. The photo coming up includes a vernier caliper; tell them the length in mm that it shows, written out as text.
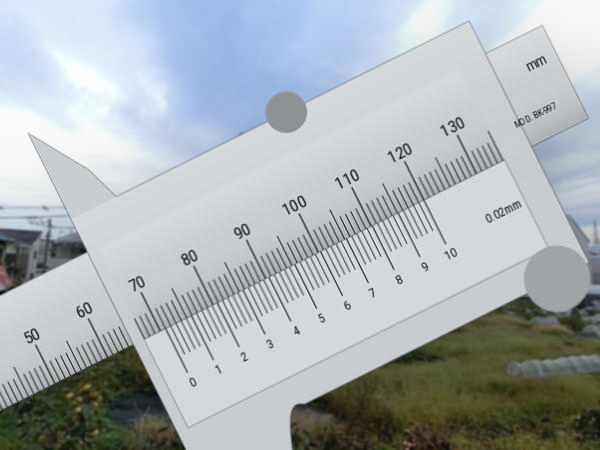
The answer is 71.0 mm
